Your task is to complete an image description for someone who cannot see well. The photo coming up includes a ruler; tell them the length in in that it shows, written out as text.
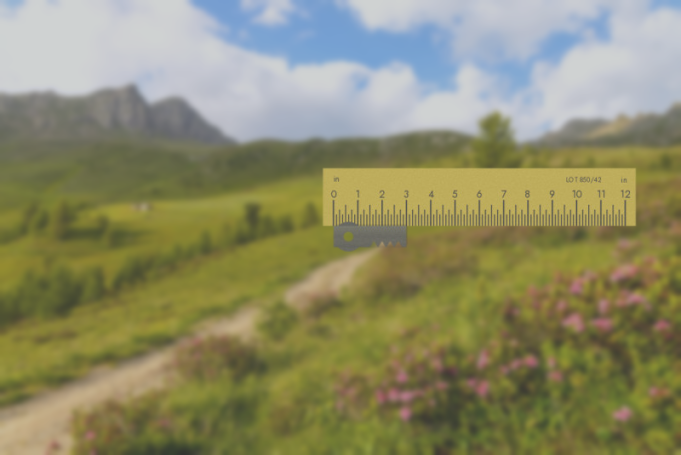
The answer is 3 in
